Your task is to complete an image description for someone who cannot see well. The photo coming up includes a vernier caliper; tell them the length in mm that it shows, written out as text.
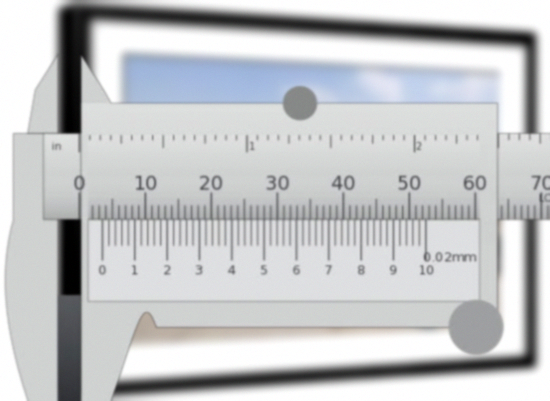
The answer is 3.5 mm
